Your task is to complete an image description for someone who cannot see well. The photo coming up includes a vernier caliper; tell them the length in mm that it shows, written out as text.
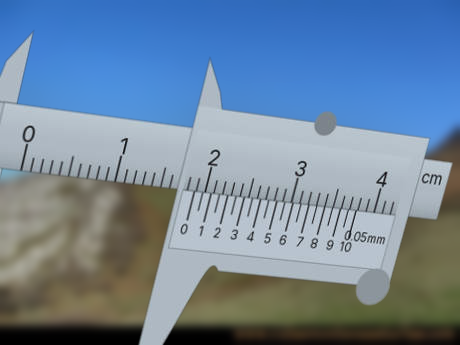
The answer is 18.8 mm
